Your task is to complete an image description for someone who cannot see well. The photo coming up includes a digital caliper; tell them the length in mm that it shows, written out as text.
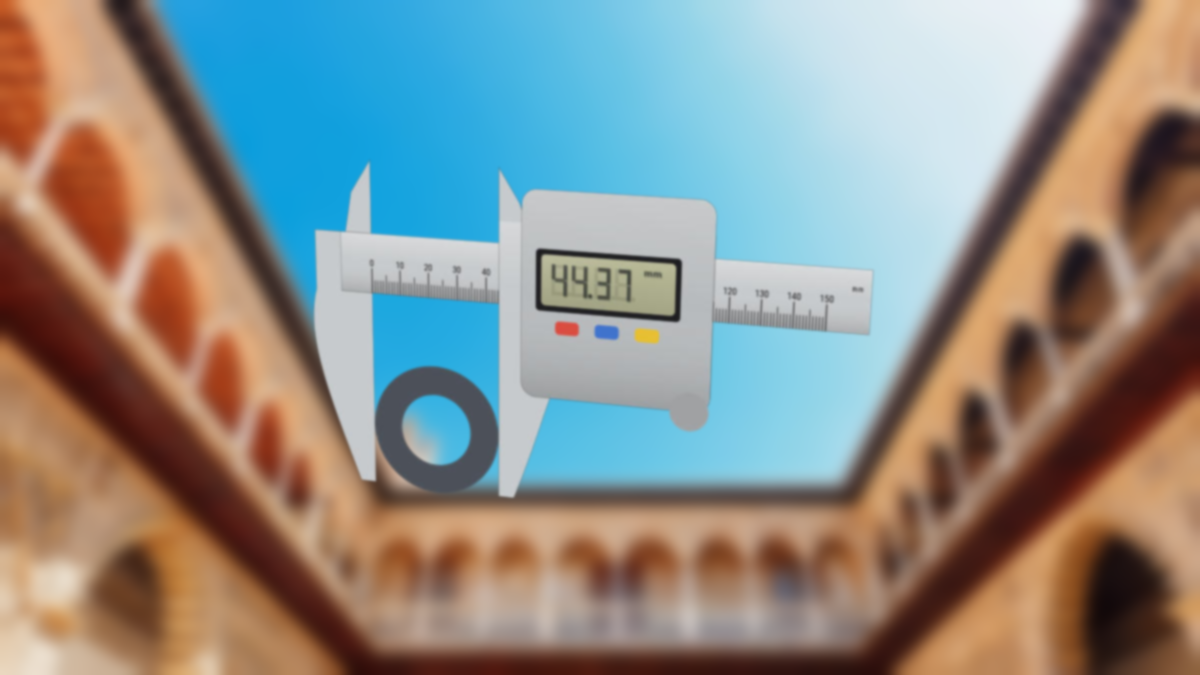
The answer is 44.37 mm
